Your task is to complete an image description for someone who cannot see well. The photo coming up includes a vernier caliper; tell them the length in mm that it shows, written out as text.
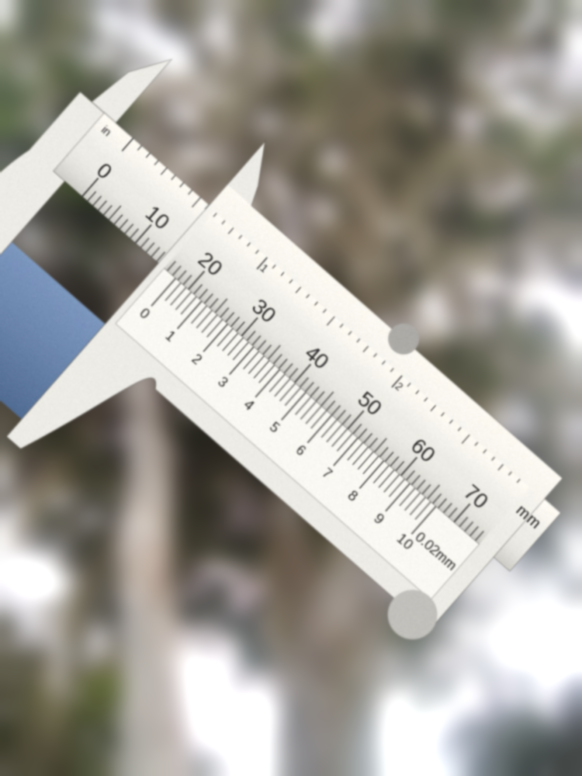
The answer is 17.6 mm
